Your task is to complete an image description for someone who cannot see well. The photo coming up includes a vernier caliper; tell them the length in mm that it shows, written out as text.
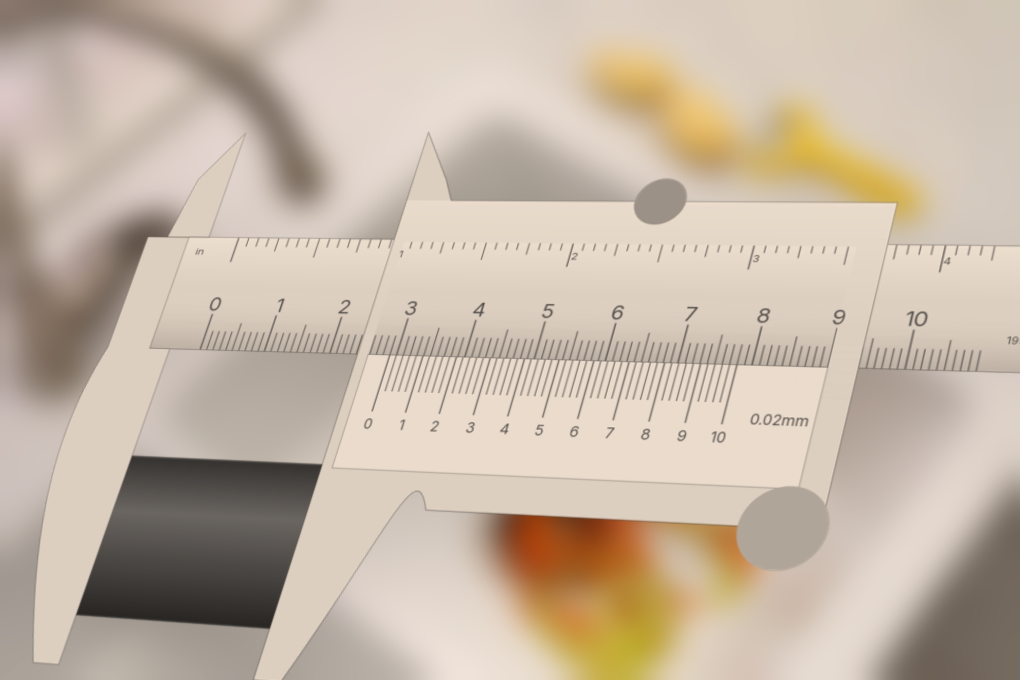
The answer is 29.0 mm
